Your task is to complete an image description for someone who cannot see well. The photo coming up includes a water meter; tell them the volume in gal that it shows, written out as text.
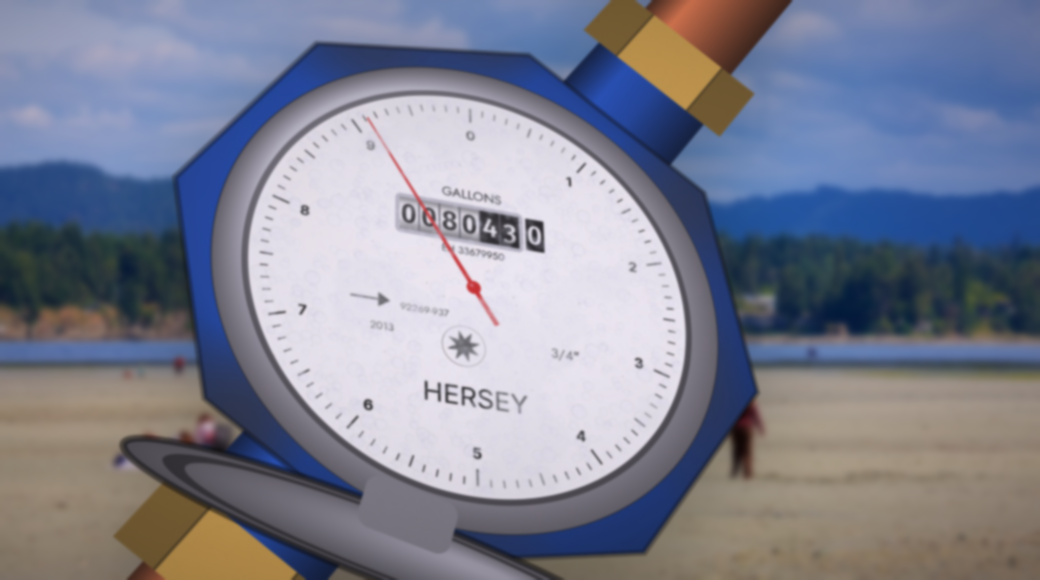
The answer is 80429.1 gal
